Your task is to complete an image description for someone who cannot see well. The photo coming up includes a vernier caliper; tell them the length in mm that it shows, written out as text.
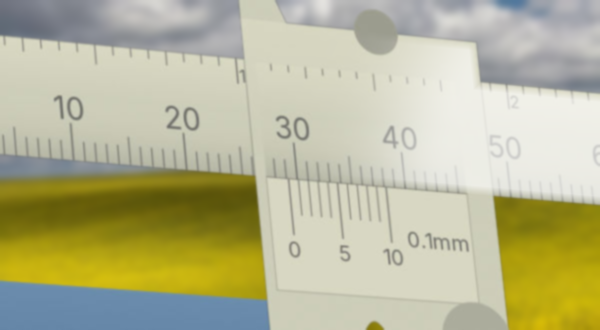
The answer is 29.2 mm
